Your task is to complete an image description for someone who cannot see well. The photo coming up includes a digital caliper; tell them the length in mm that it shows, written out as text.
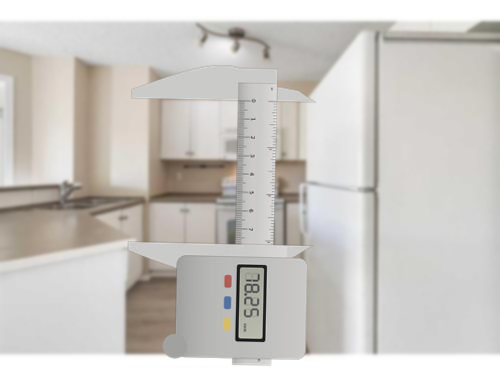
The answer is 78.25 mm
